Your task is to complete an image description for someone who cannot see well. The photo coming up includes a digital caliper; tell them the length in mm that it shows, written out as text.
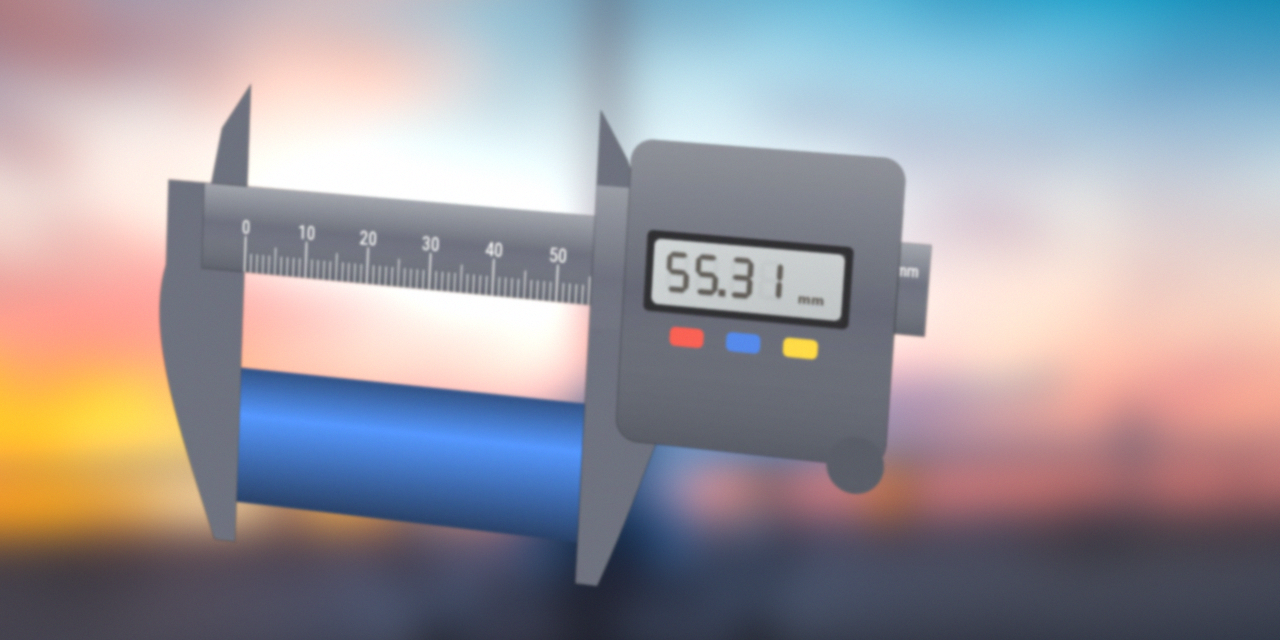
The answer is 55.31 mm
